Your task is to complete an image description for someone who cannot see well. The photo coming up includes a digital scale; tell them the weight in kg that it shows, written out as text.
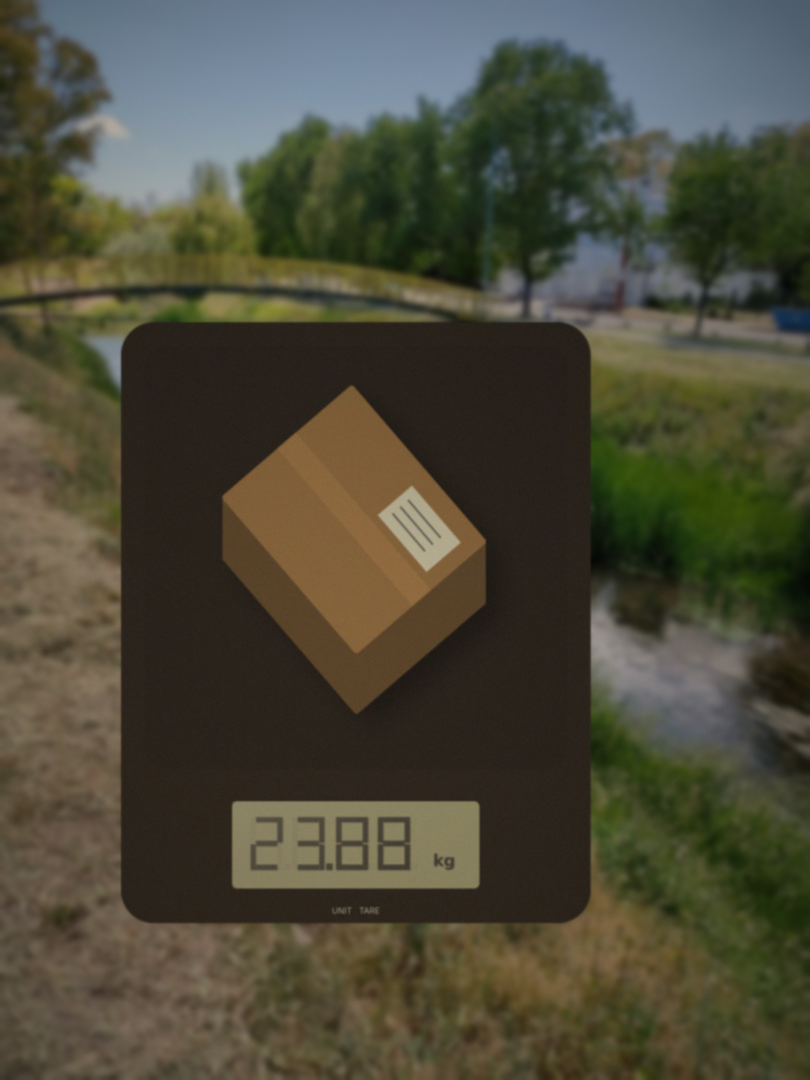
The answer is 23.88 kg
